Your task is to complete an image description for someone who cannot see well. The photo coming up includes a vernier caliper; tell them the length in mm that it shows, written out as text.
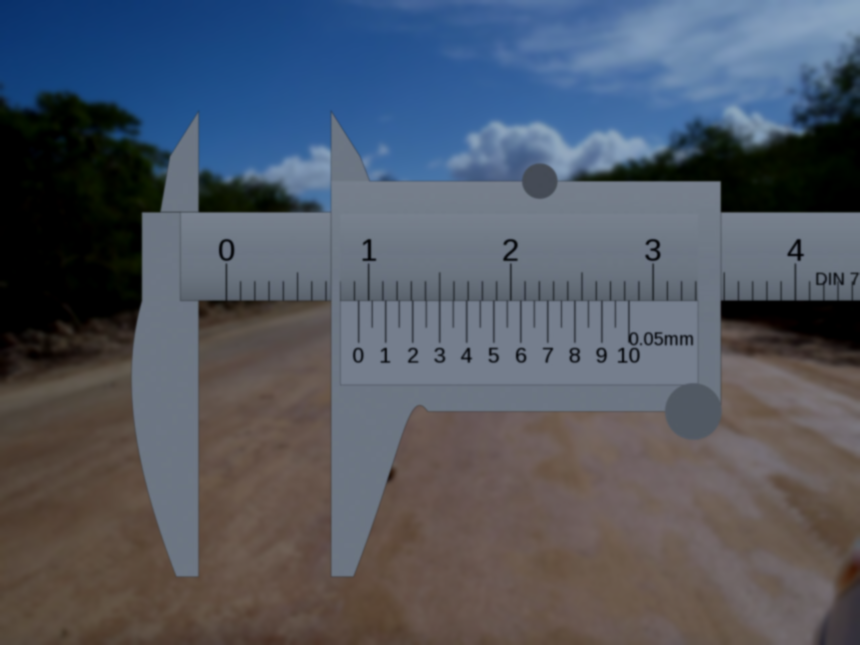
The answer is 9.3 mm
